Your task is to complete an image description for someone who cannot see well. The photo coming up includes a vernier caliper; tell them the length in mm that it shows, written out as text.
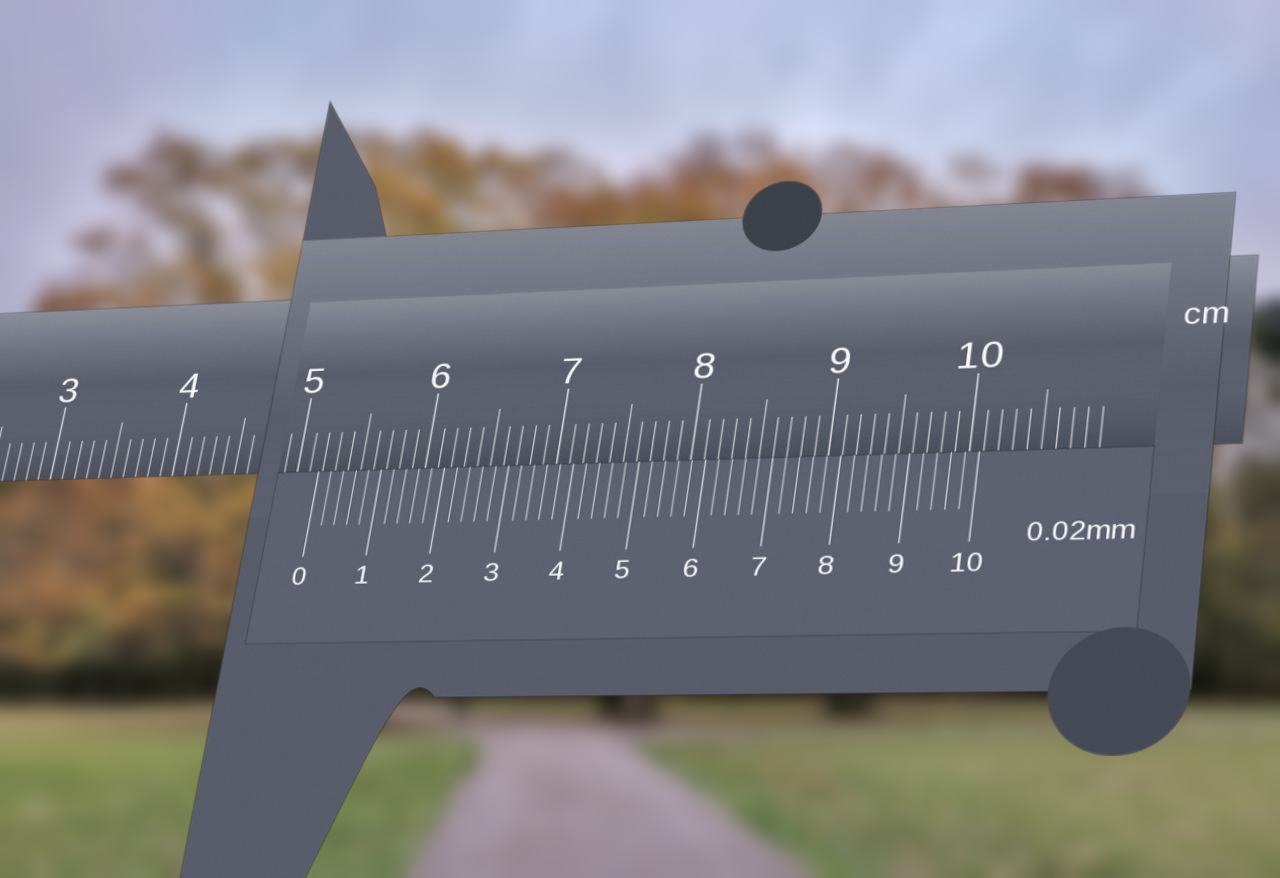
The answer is 51.7 mm
